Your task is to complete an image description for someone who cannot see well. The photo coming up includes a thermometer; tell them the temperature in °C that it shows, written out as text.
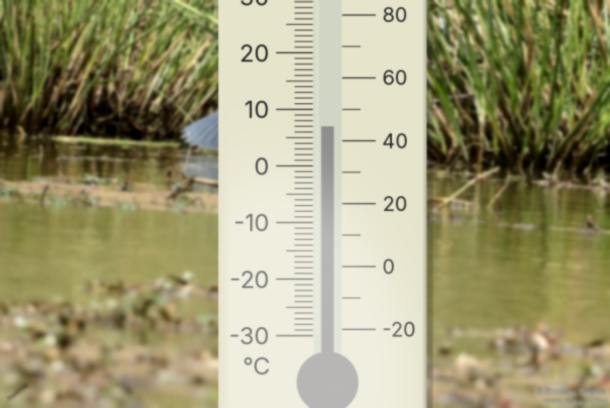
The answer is 7 °C
